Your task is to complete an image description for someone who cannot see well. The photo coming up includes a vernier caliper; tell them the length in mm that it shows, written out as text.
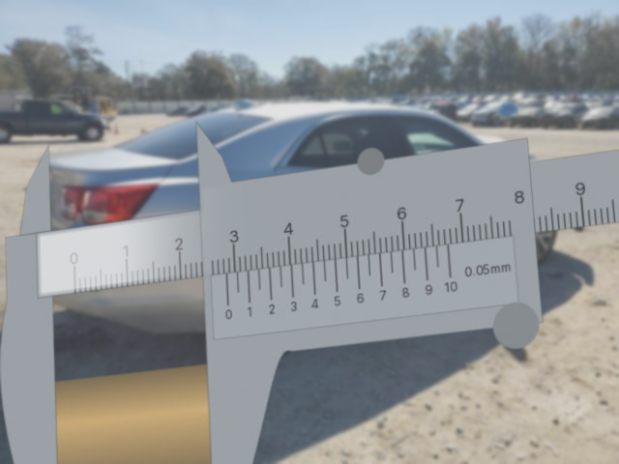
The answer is 28.5 mm
